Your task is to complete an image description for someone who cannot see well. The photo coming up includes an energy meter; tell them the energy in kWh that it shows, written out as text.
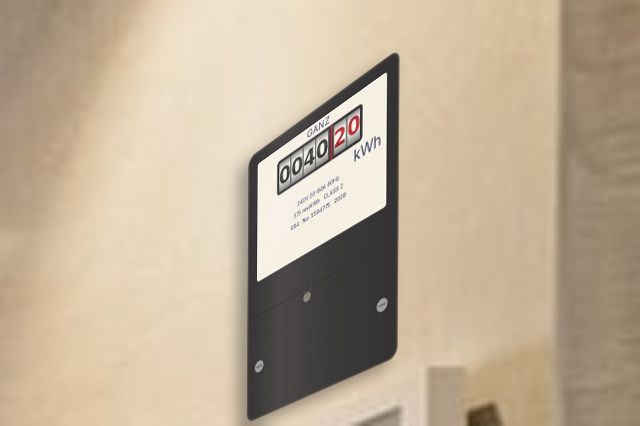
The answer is 40.20 kWh
